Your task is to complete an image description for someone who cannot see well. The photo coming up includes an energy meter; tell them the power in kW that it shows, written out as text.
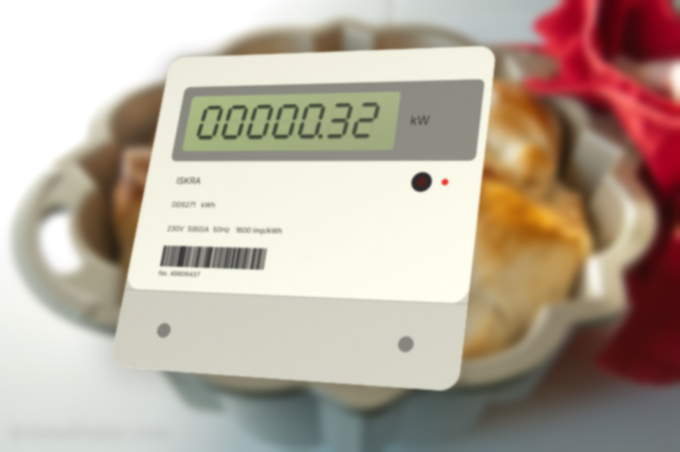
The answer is 0.32 kW
